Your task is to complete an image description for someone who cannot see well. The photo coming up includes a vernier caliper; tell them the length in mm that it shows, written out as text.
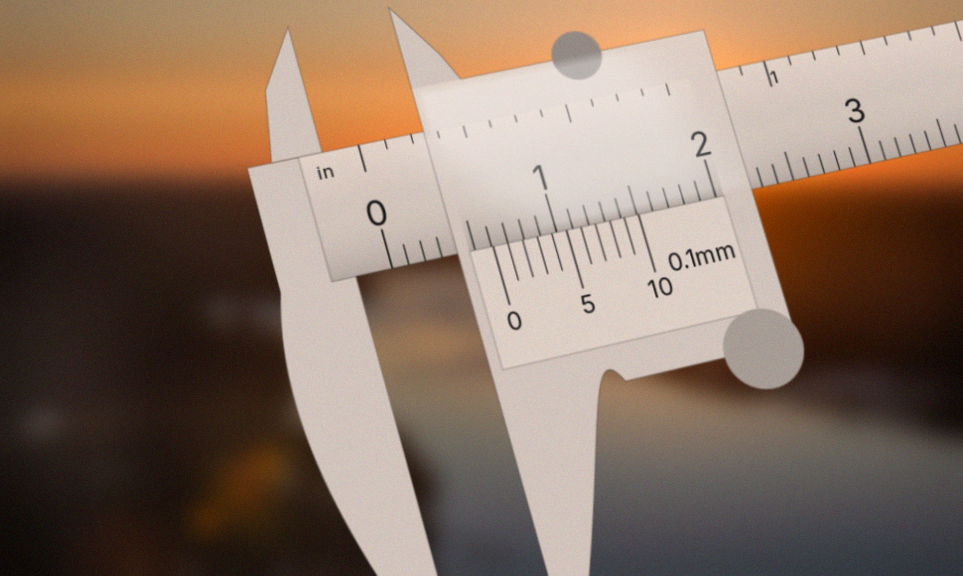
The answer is 6.1 mm
